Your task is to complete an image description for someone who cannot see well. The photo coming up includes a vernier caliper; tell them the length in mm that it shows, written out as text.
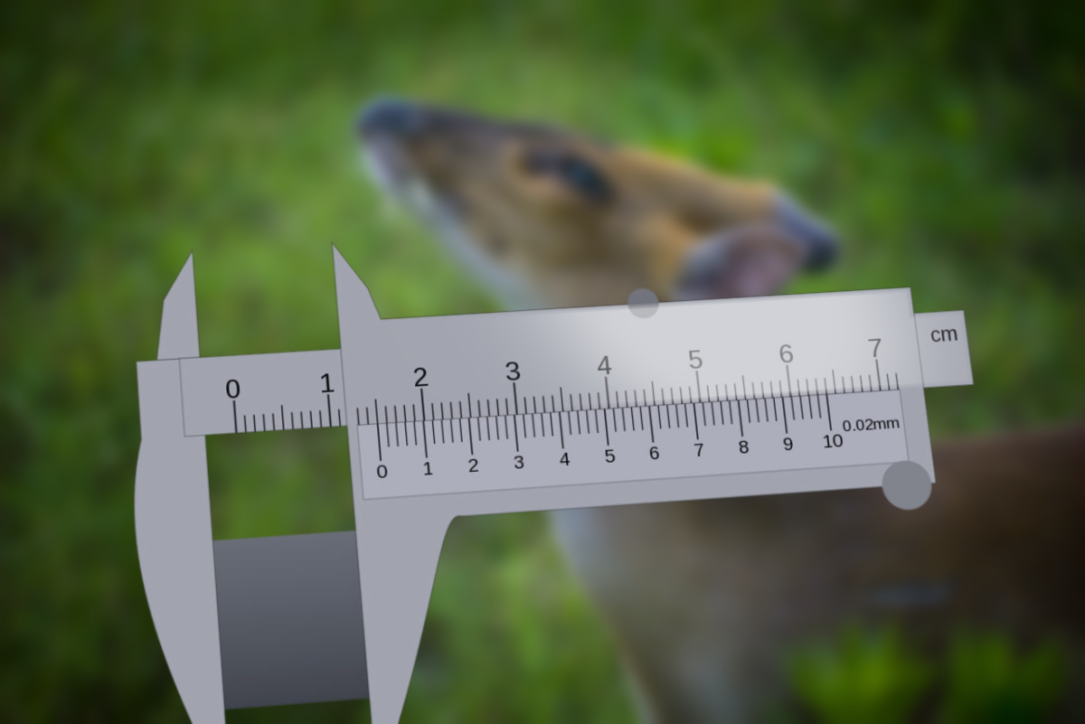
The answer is 15.0 mm
